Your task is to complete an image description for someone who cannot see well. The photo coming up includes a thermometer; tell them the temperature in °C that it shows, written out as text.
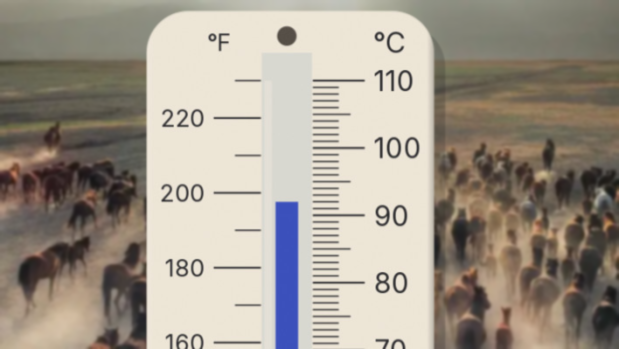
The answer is 92 °C
